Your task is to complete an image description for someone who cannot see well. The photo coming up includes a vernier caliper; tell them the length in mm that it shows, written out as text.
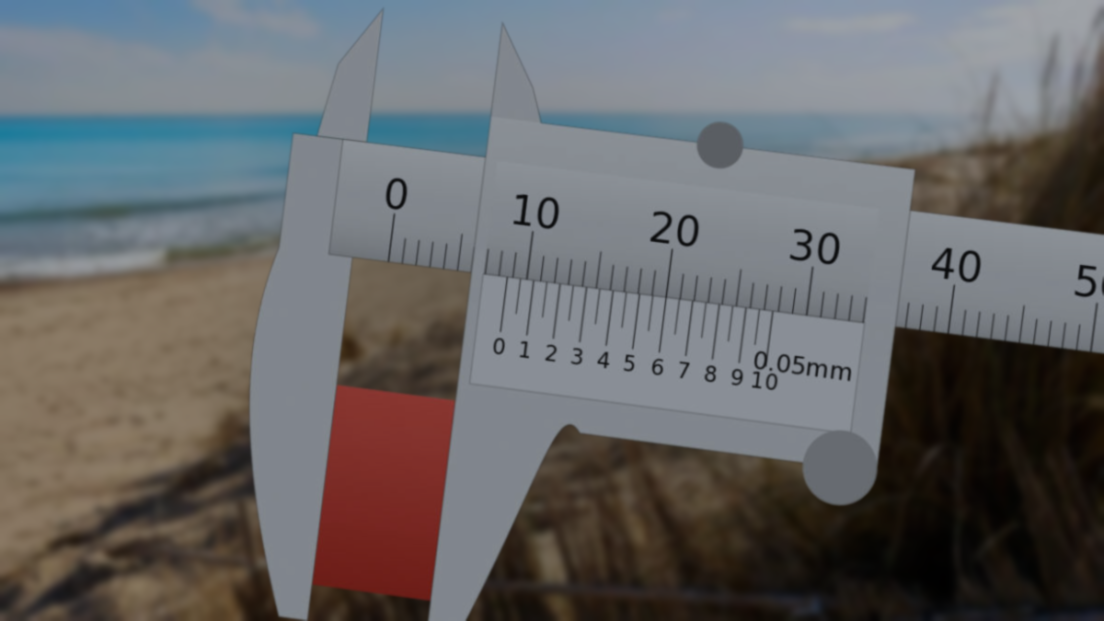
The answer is 8.6 mm
